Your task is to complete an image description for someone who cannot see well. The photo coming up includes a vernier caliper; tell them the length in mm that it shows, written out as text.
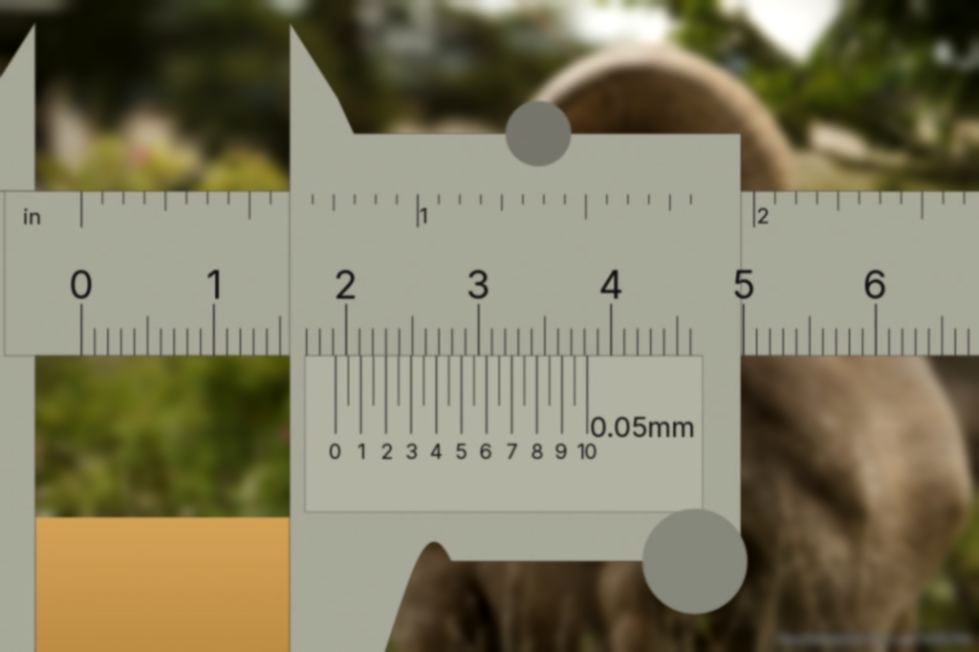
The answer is 19.2 mm
